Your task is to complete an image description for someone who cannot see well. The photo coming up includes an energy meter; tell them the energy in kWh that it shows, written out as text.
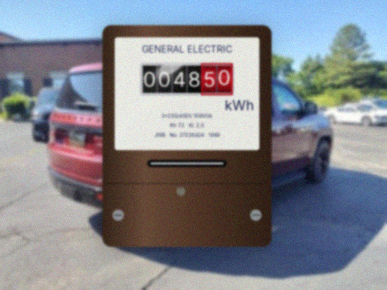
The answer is 48.50 kWh
